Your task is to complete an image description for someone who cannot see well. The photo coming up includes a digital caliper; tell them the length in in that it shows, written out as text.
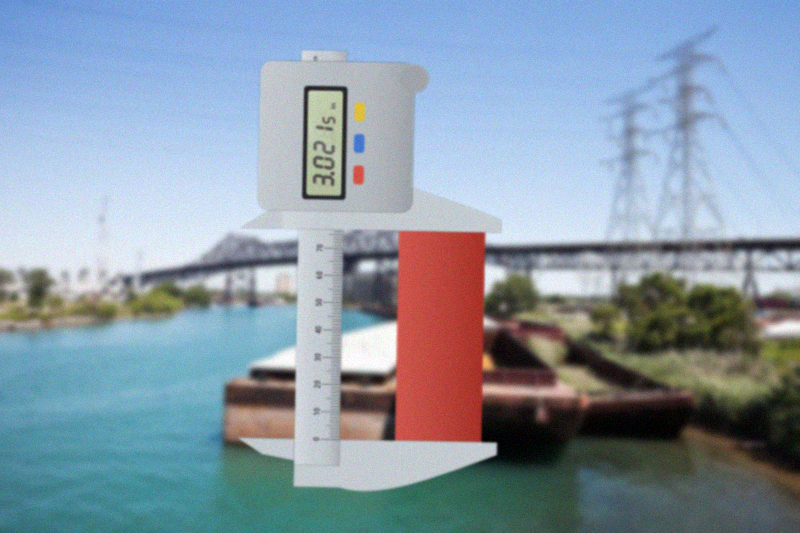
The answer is 3.0215 in
